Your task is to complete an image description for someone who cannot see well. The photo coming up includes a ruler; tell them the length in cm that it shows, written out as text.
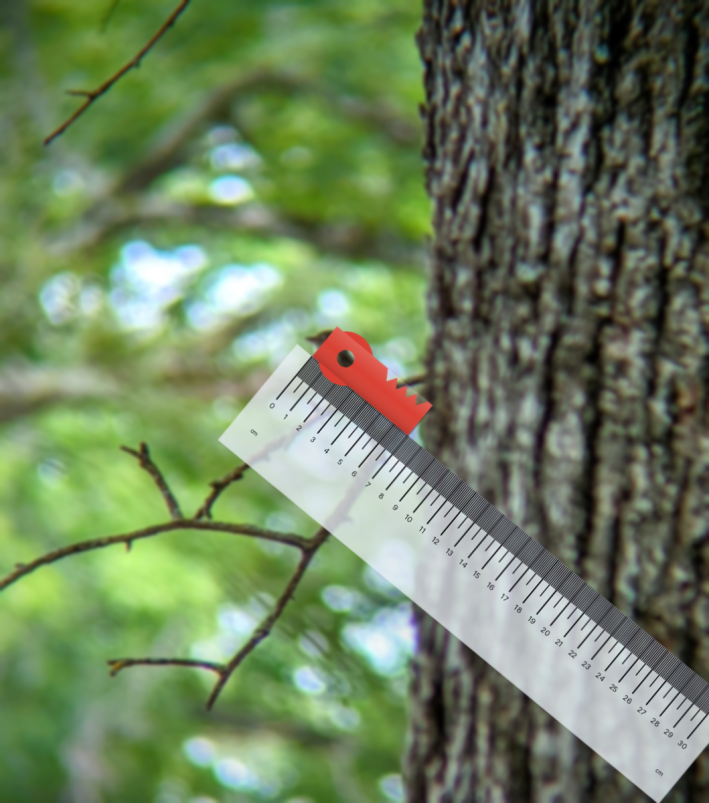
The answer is 7 cm
